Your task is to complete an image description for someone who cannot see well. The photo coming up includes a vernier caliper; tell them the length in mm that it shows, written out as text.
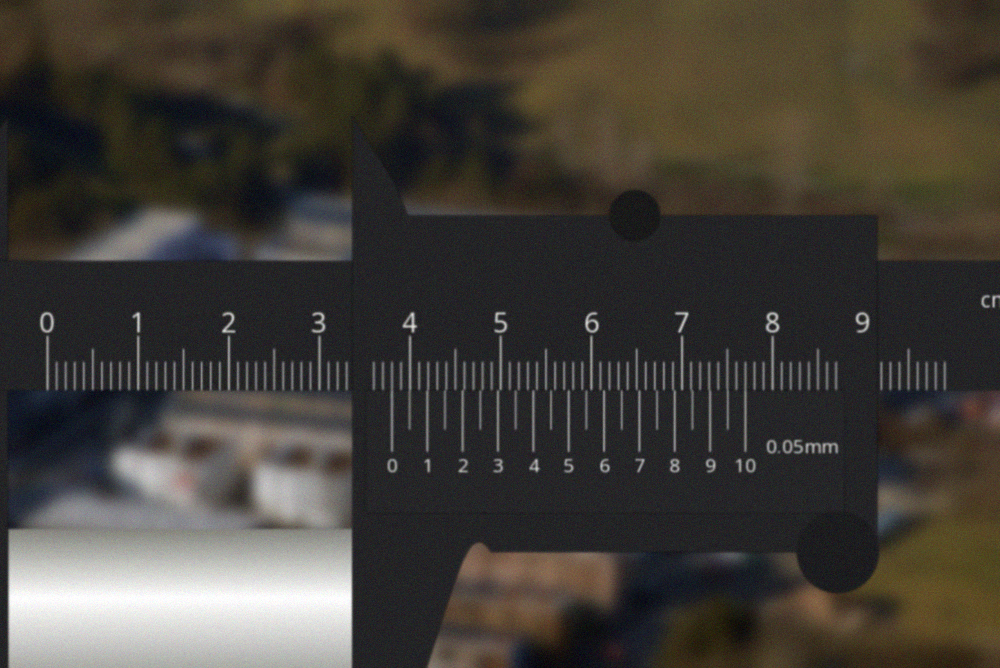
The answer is 38.0 mm
